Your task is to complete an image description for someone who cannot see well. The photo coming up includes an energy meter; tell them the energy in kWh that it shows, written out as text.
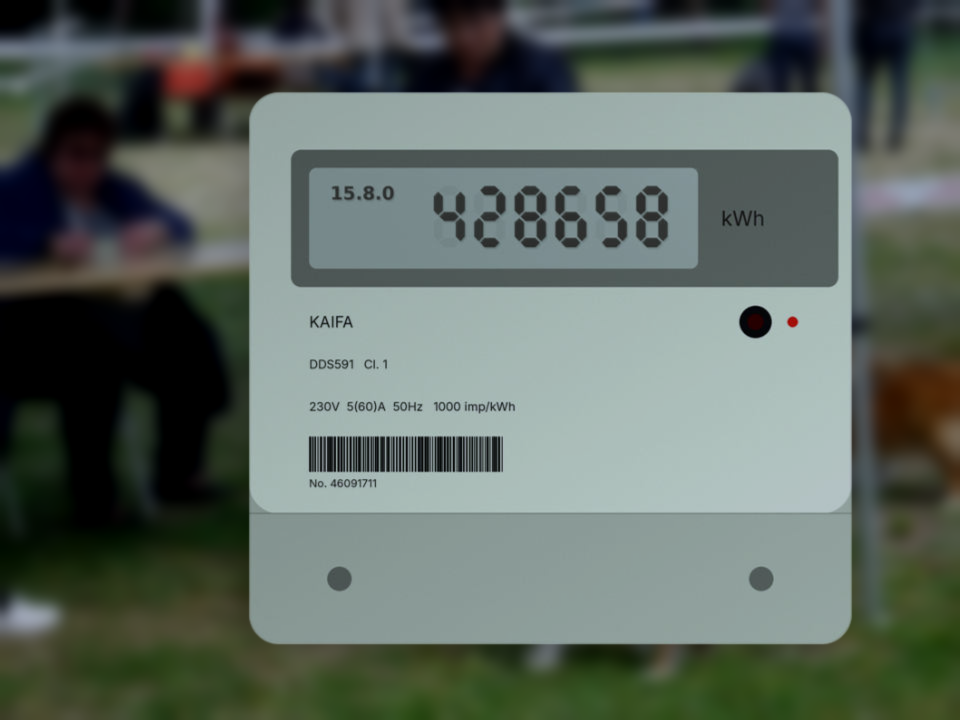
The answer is 428658 kWh
